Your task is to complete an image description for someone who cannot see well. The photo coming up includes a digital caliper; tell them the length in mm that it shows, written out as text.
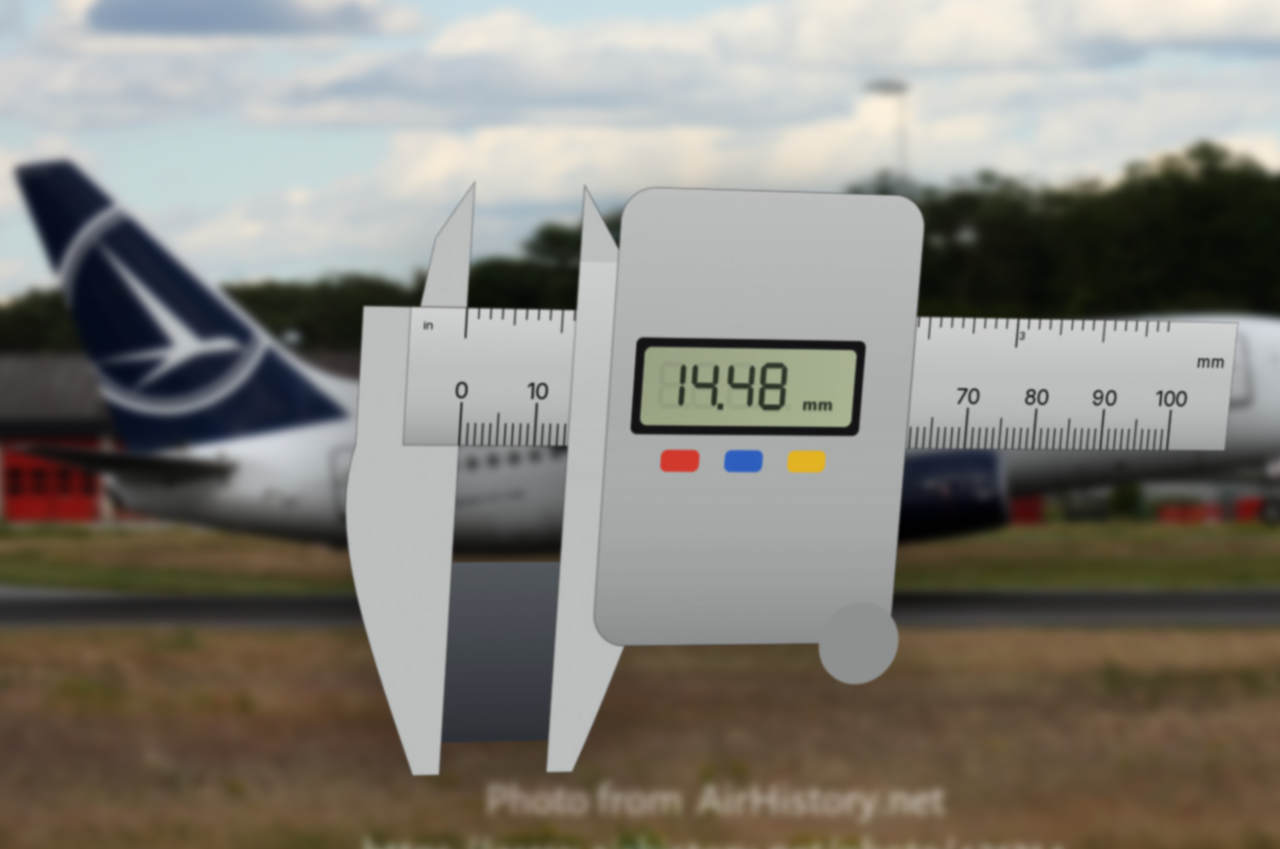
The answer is 14.48 mm
